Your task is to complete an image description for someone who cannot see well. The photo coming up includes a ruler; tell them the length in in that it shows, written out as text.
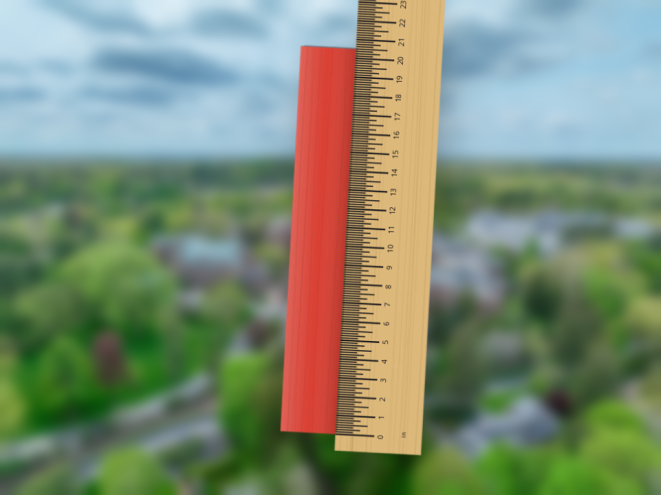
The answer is 20.5 in
